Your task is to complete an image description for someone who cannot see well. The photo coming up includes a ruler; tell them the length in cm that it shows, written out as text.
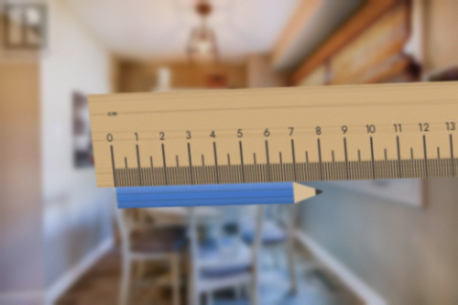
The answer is 8 cm
